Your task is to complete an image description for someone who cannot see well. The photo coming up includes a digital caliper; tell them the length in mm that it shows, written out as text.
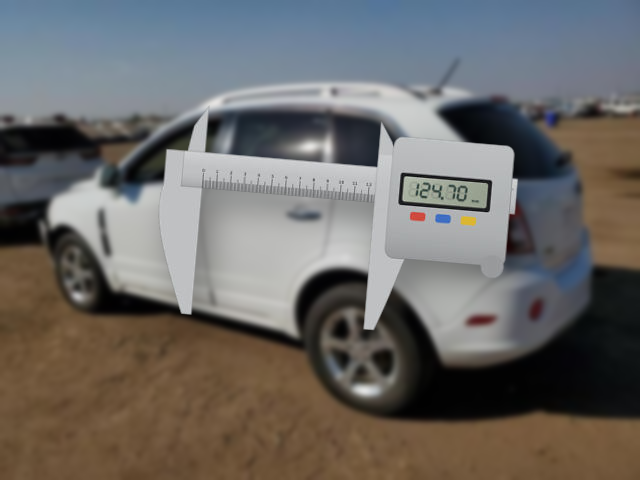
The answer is 124.70 mm
